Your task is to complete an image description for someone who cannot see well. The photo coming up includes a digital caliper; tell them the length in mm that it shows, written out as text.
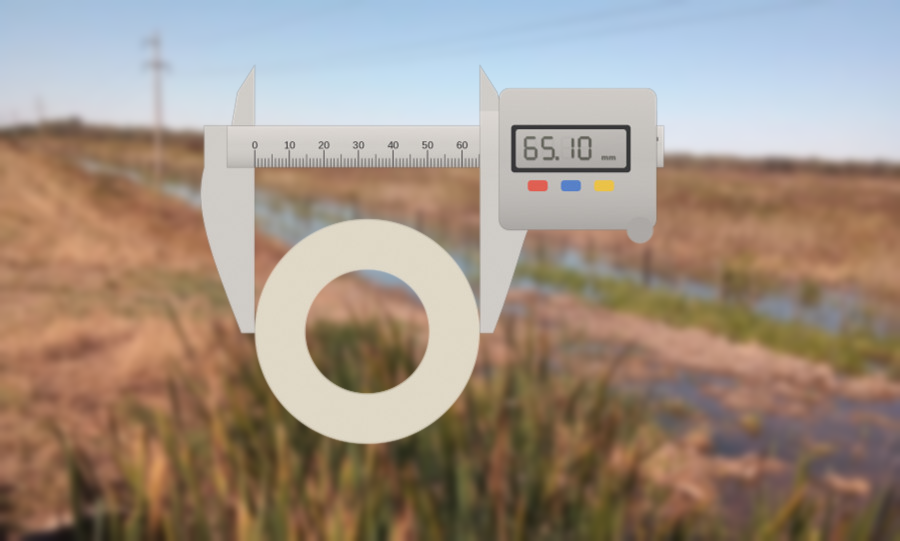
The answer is 65.10 mm
